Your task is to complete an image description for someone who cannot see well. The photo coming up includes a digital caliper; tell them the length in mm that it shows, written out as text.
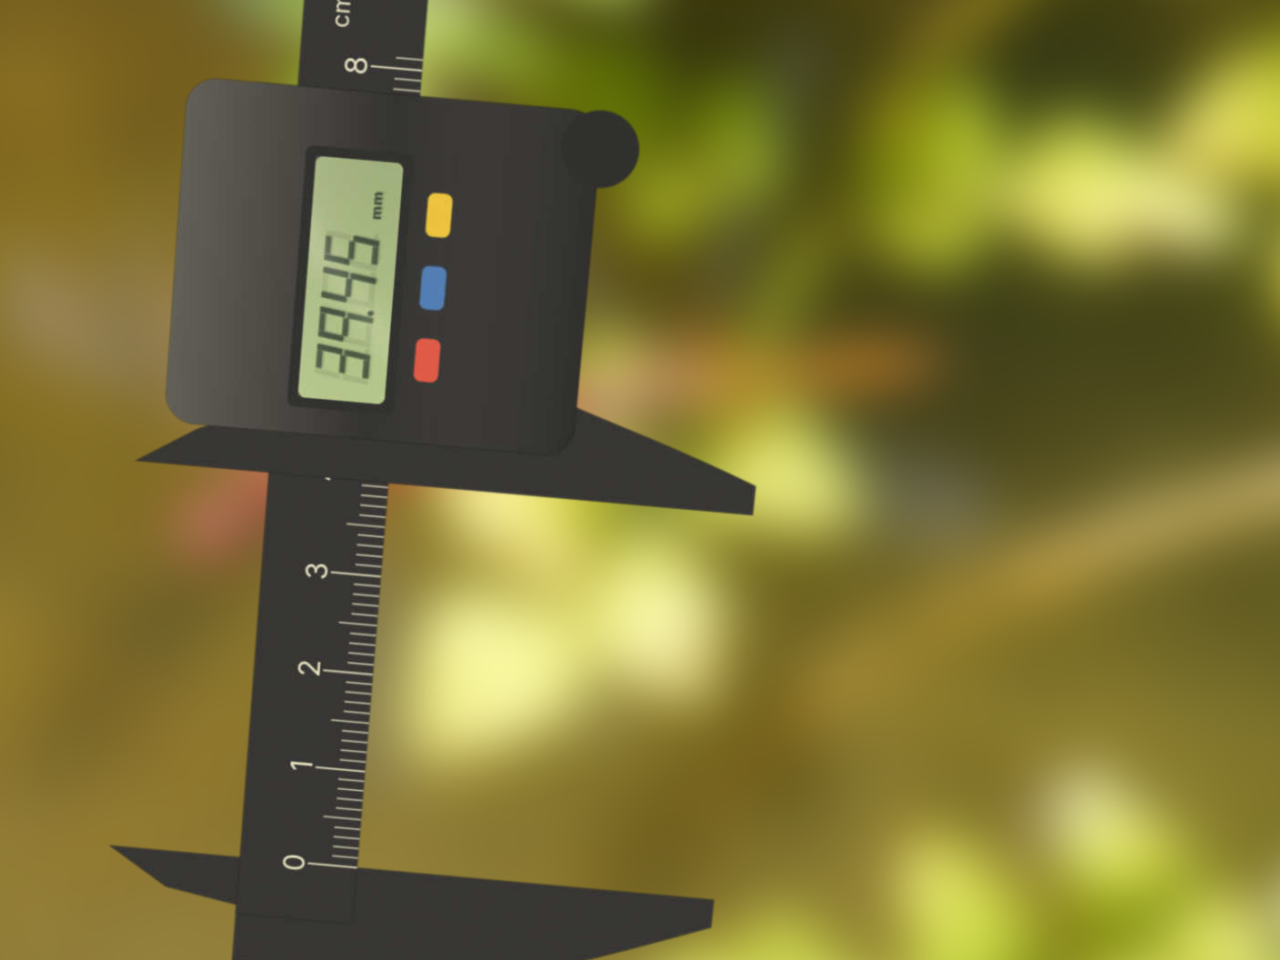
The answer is 39.45 mm
